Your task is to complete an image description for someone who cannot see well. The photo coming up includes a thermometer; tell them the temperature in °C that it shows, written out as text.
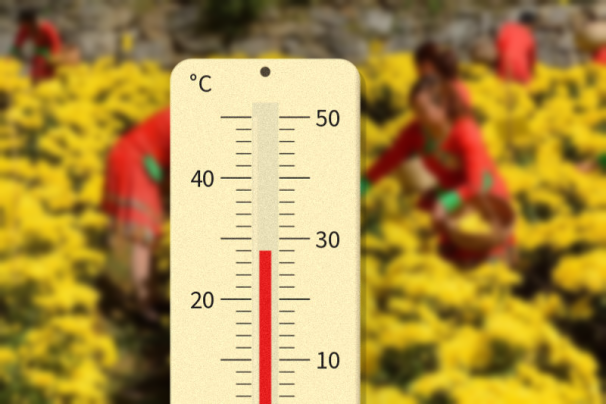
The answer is 28 °C
